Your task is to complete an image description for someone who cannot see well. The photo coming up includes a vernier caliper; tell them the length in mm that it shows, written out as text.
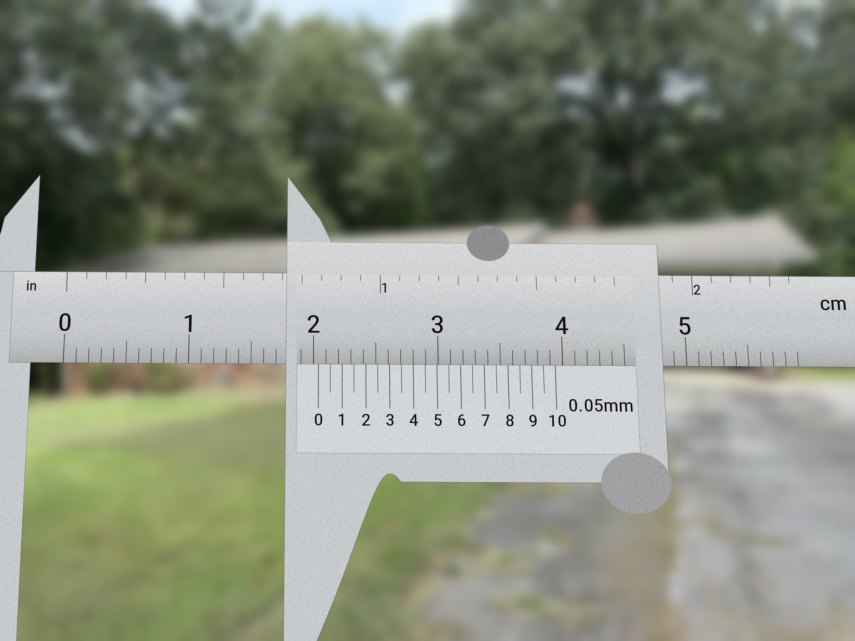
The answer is 20.4 mm
